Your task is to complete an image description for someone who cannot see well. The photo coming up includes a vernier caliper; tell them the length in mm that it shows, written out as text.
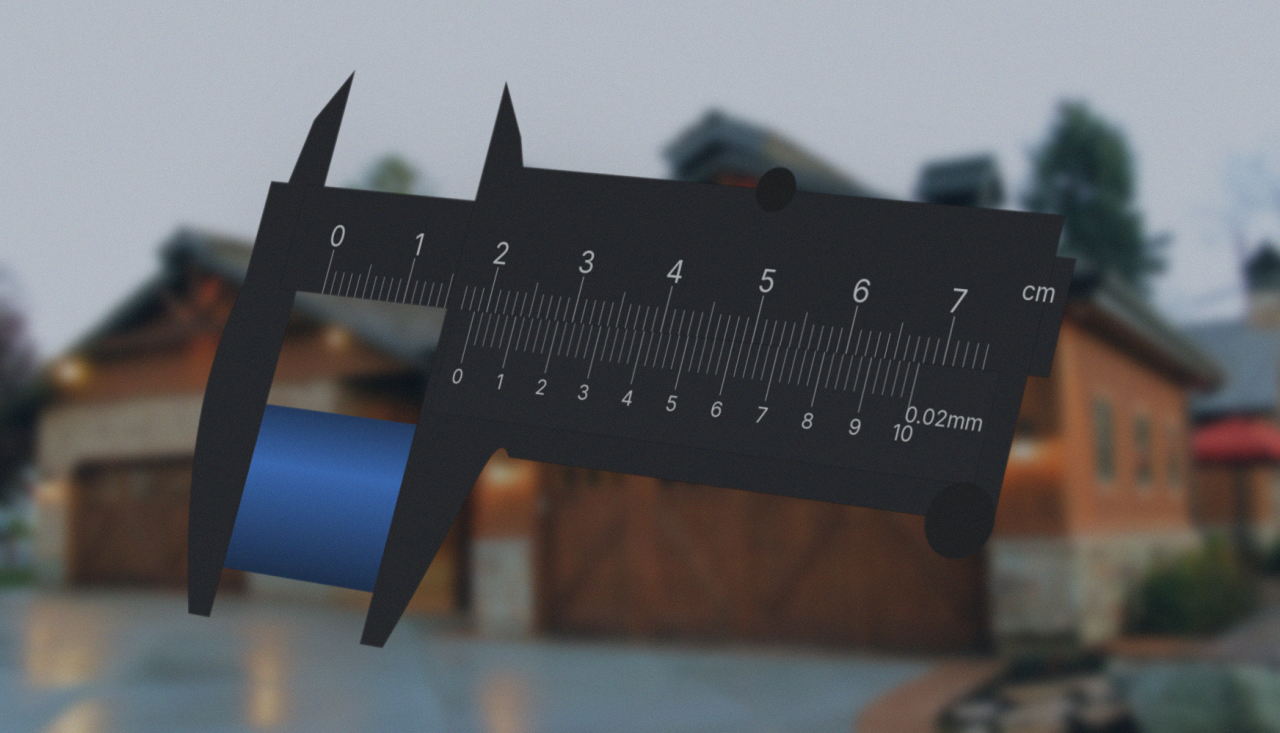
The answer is 18.6 mm
